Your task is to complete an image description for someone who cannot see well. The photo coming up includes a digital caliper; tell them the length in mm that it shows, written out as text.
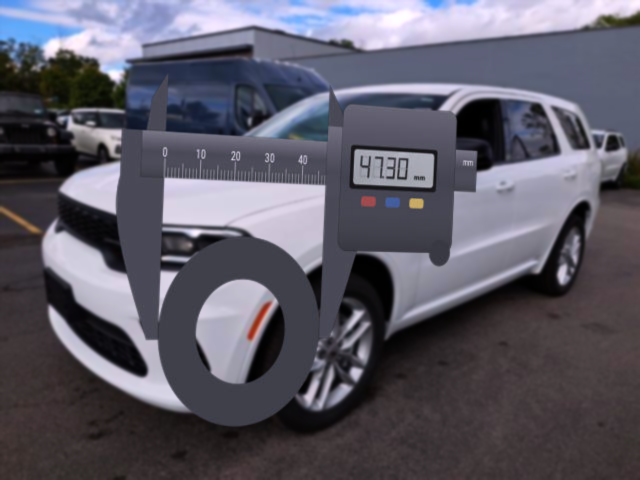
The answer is 47.30 mm
